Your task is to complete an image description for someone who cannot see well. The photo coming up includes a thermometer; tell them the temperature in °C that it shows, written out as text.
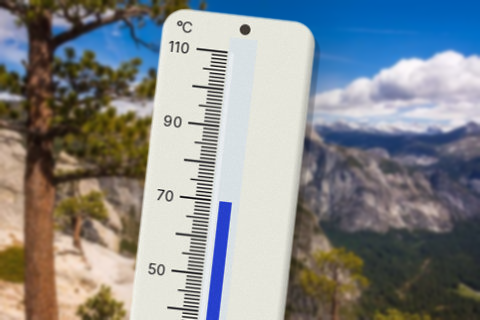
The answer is 70 °C
